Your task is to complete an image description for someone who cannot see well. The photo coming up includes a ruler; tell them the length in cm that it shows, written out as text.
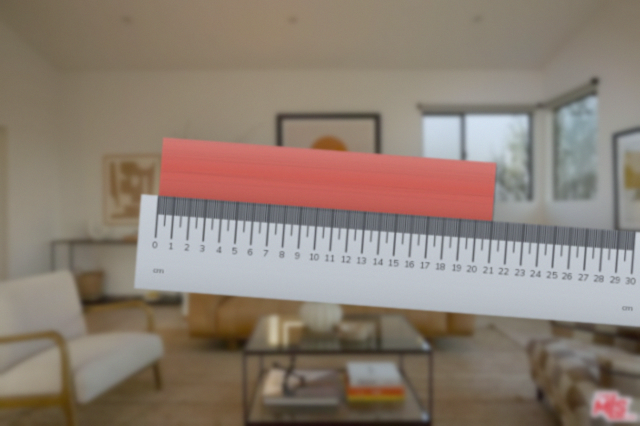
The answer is 21 cm
